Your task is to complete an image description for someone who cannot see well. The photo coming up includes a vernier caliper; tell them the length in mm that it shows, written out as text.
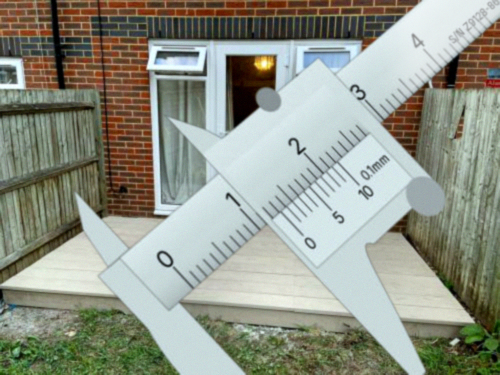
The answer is 13.2 mm
